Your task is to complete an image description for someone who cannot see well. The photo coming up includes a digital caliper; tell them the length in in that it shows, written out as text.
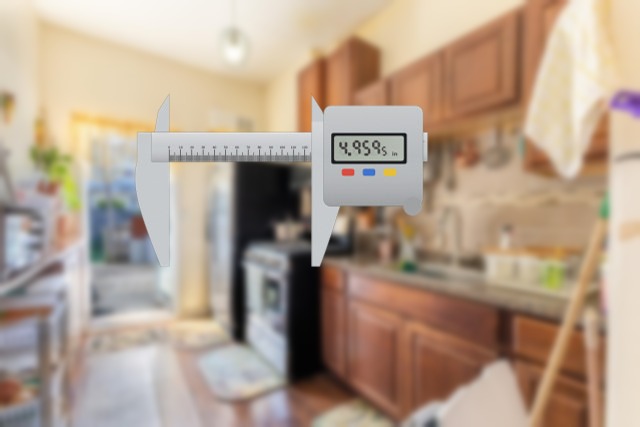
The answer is 4.9595 in
